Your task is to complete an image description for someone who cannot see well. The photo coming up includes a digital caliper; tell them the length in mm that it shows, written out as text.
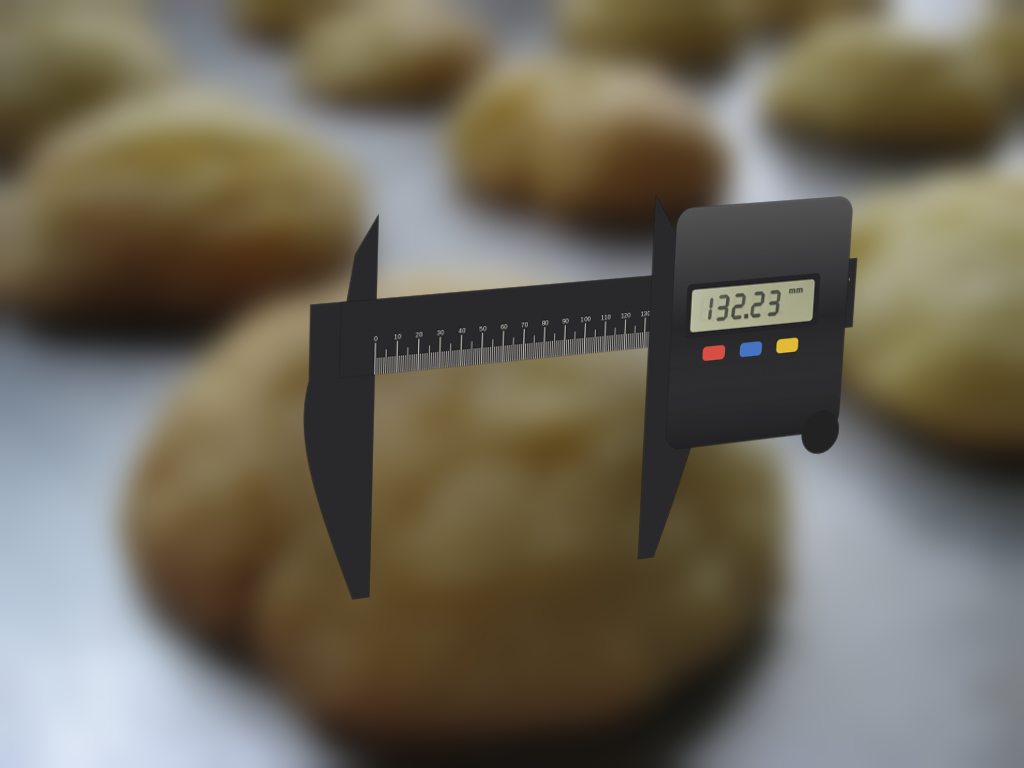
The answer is 132.23 mm
